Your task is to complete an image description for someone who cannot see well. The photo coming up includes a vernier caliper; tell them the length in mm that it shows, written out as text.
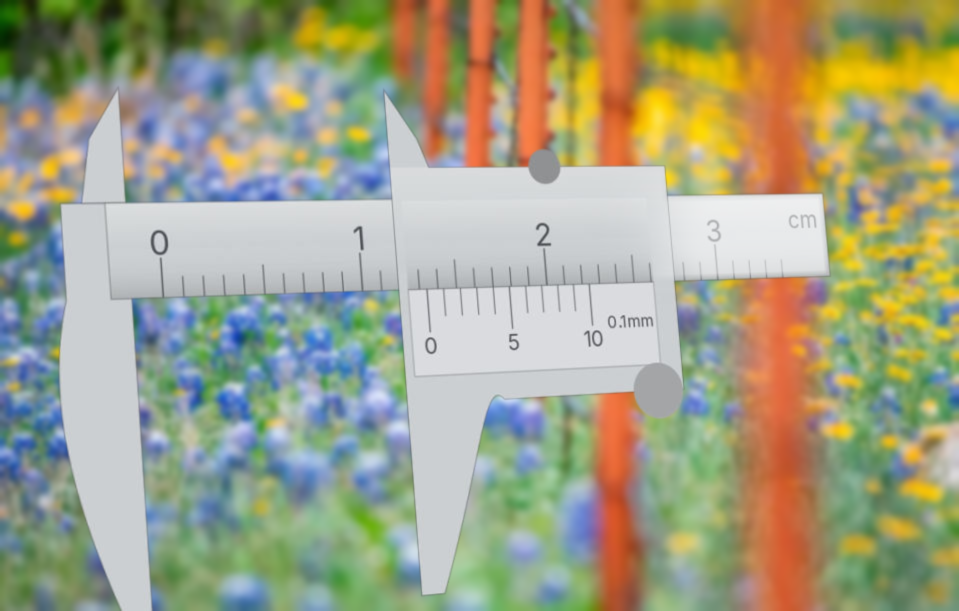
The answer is 13.4 mm
